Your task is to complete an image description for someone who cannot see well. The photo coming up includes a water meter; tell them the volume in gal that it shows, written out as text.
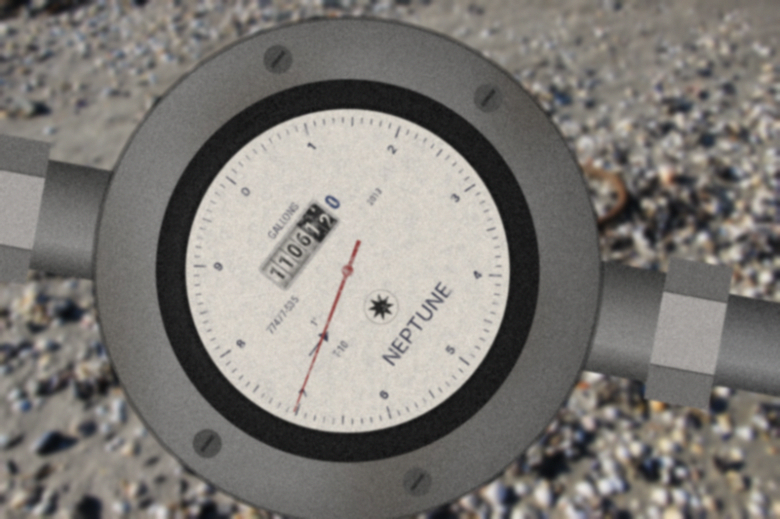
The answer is 1106117.0 gal
